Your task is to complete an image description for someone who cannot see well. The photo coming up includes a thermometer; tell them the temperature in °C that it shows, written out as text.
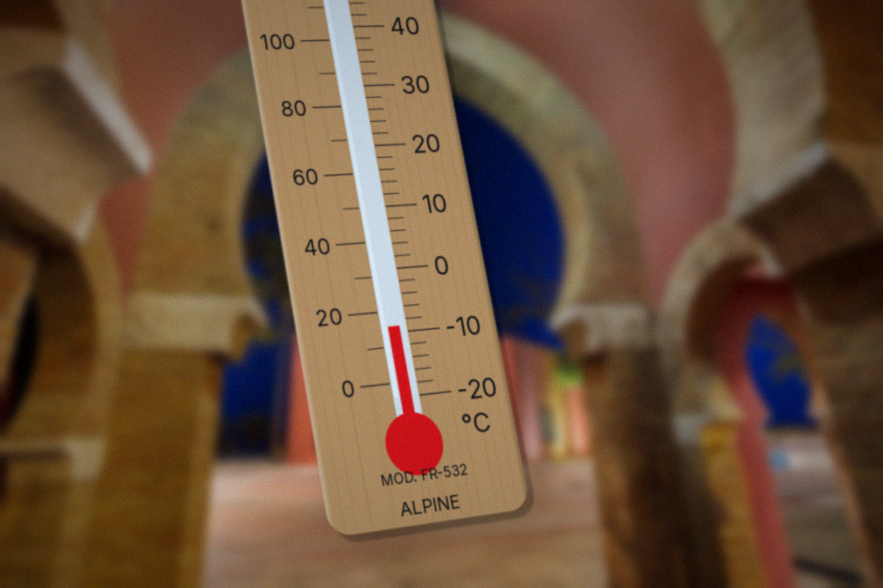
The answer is -9 °C
